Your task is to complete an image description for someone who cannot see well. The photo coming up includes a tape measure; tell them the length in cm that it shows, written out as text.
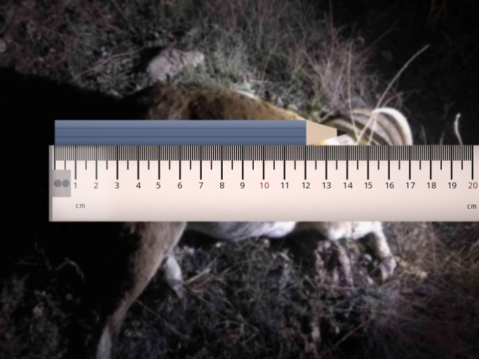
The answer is 14 cm
